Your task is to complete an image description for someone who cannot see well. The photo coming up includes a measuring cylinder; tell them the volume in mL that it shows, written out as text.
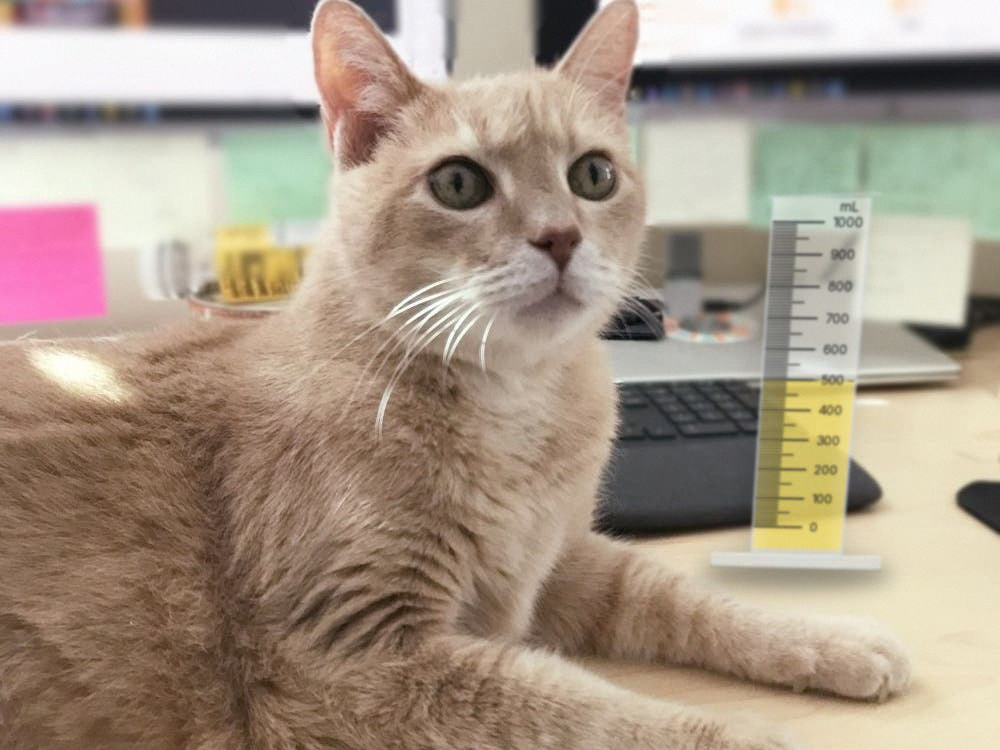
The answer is 500 mL
